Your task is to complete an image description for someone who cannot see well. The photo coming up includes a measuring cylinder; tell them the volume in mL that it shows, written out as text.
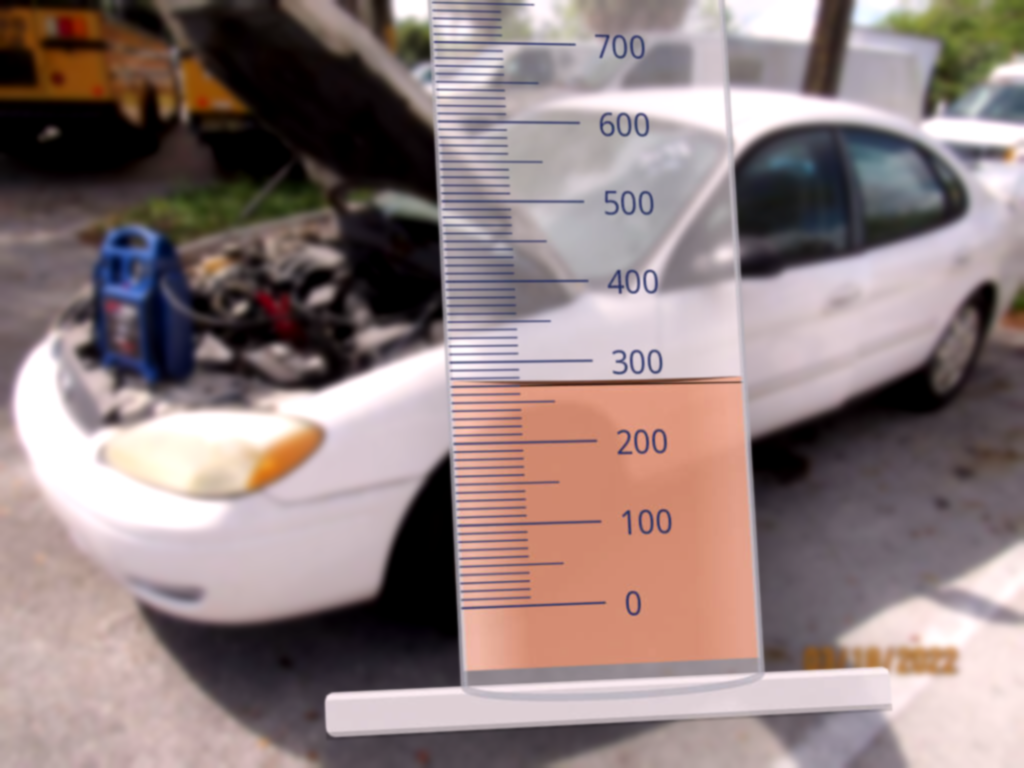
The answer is 270 mL
